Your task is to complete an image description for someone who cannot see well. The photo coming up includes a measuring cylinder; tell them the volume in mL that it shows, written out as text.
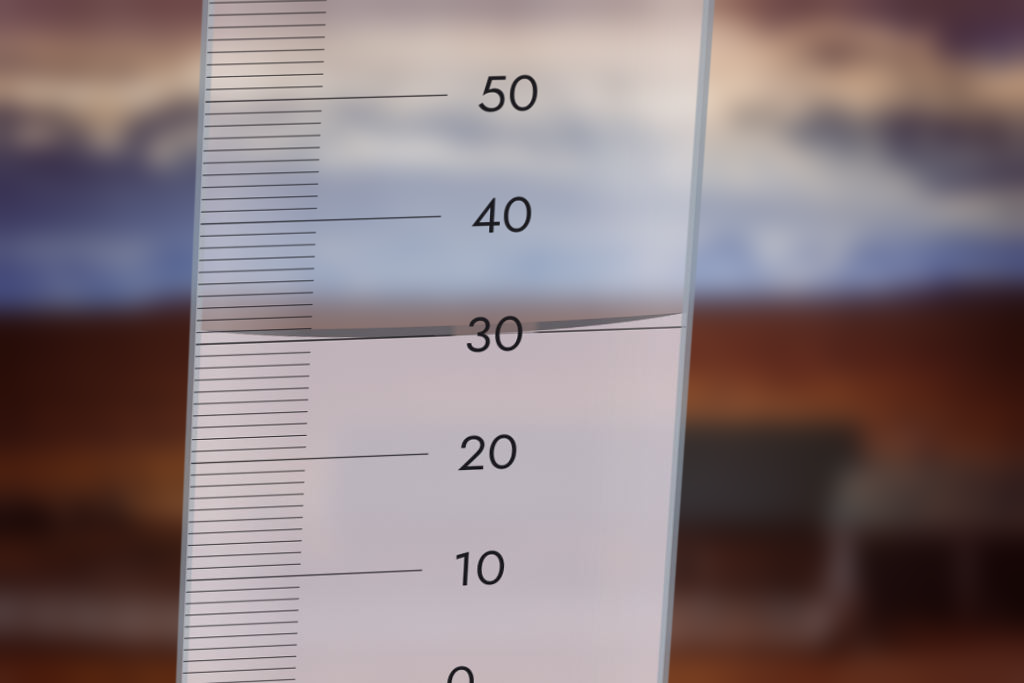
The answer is 30 mL
